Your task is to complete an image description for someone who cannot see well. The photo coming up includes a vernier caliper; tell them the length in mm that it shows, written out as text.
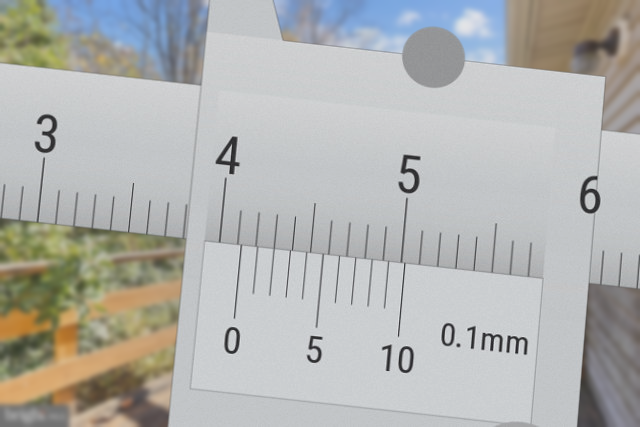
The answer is 41.2 mm
